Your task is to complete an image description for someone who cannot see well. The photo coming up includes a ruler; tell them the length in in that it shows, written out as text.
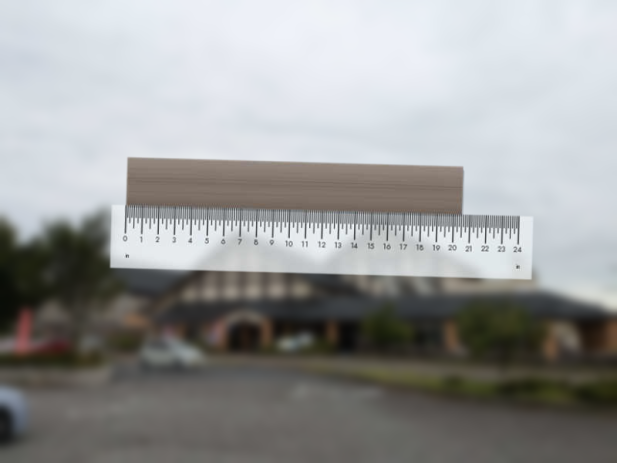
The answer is 20.5 in
